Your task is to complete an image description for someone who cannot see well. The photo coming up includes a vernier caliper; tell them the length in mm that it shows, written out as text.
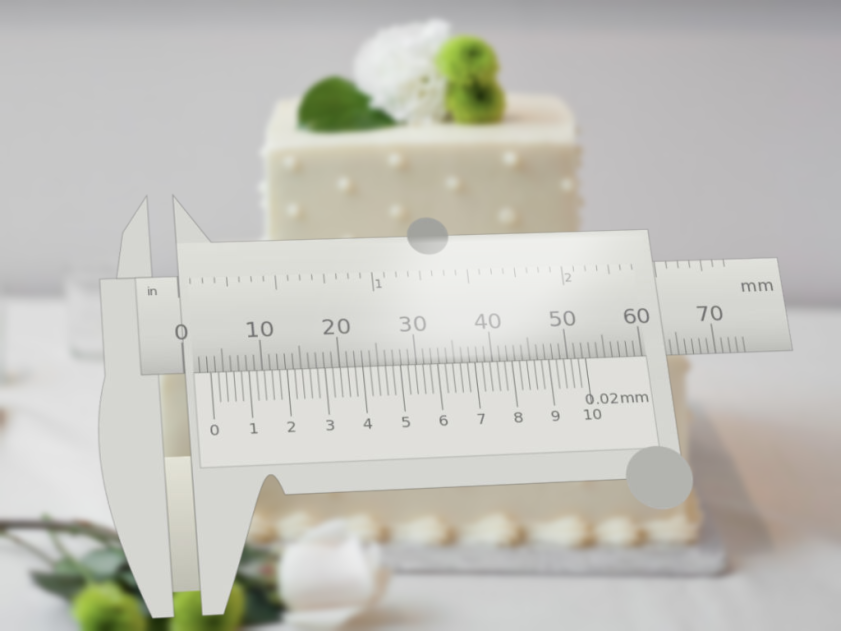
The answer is 3.4 mm
